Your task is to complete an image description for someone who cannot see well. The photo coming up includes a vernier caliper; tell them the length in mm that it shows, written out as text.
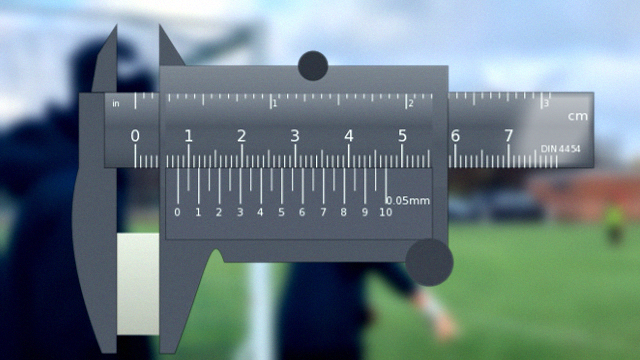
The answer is 8.0 mm
